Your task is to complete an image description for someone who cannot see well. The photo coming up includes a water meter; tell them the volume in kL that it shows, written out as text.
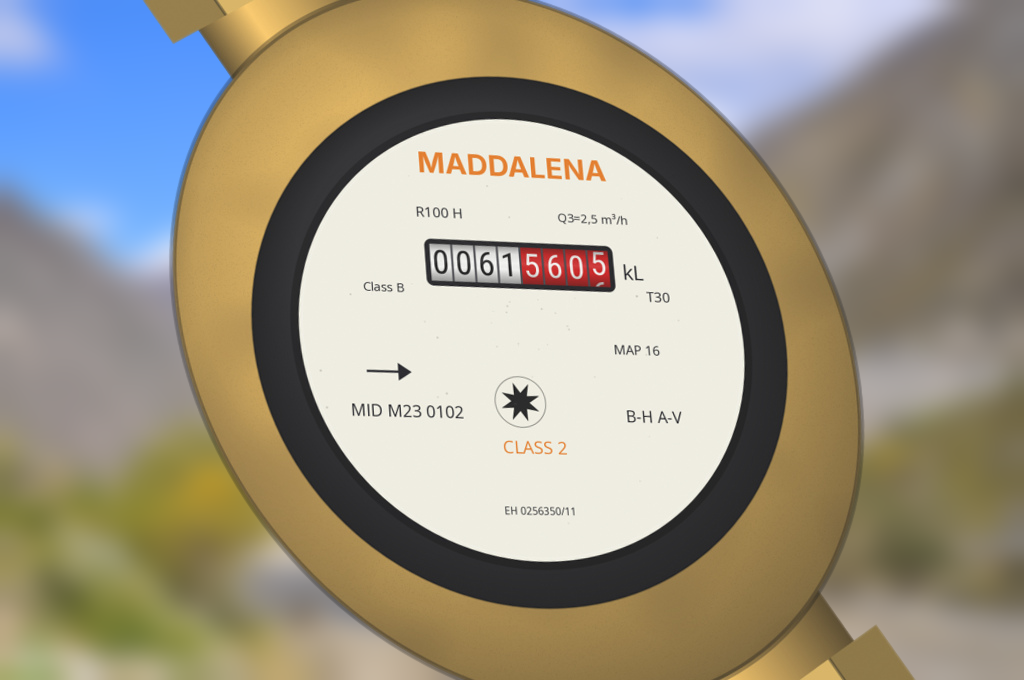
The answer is 61.5605 kL
